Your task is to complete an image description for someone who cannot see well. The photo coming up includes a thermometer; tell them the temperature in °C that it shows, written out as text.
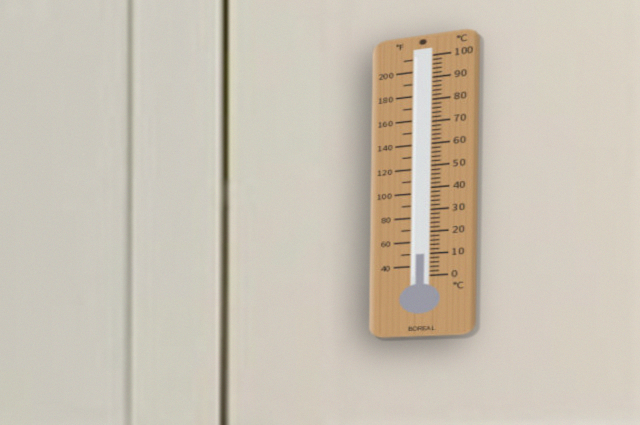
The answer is 10 °C
